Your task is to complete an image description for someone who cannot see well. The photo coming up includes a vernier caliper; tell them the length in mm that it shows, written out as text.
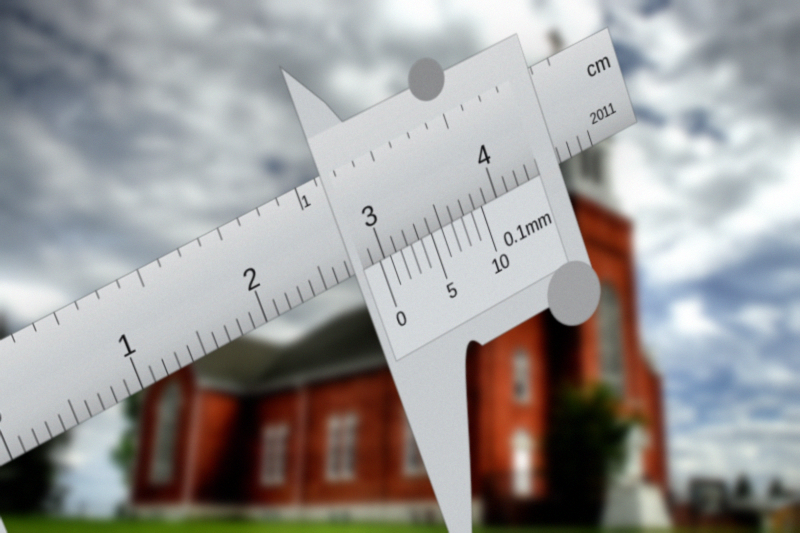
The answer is 29.6 mm
